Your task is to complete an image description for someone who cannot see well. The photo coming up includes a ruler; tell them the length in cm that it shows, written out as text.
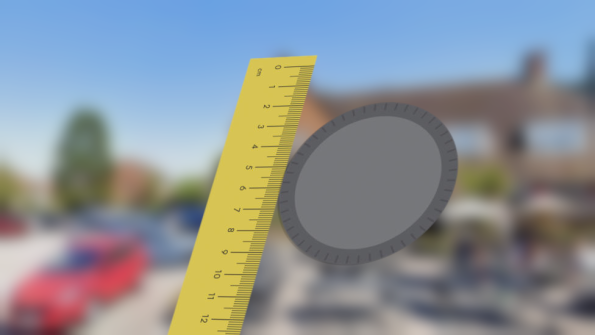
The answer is 7.5 cm
